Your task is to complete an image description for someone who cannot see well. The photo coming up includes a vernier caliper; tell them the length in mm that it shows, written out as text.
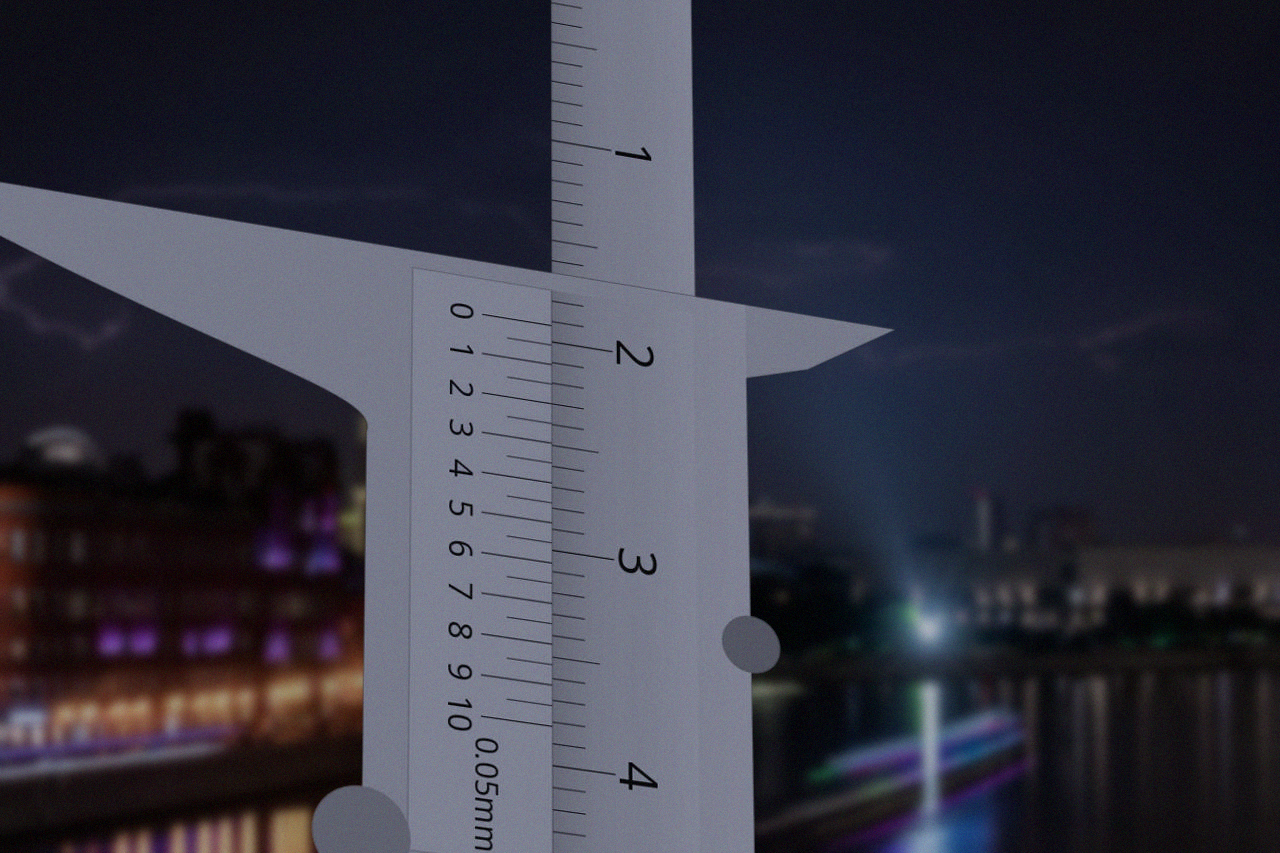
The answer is 19.2 mm
